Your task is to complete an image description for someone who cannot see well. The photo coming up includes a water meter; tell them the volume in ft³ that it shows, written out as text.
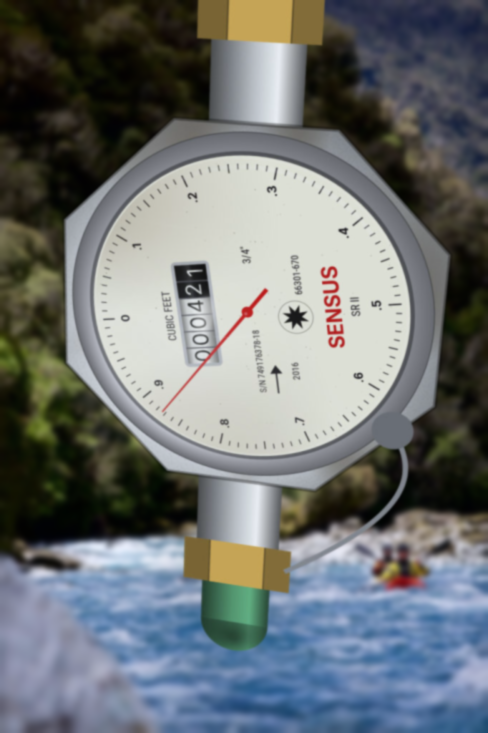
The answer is 420.87 ft³
